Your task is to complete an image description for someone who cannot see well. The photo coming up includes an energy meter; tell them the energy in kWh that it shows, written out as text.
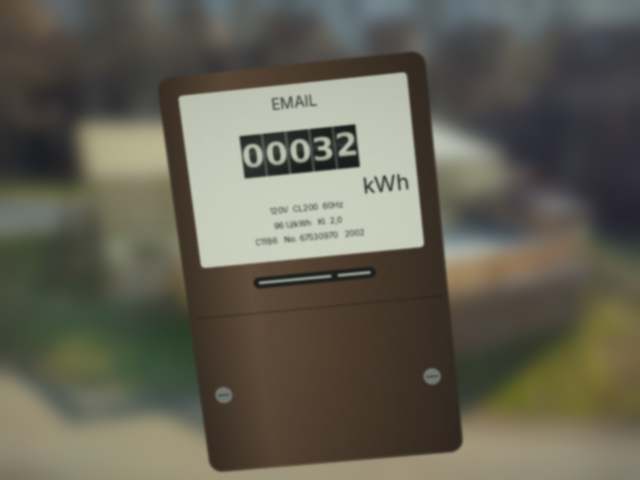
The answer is 32 kWh
